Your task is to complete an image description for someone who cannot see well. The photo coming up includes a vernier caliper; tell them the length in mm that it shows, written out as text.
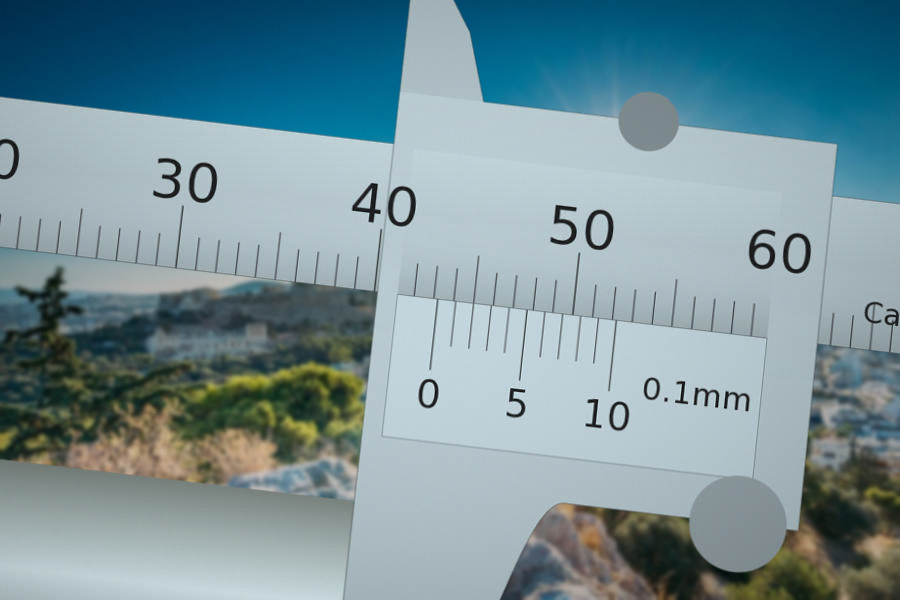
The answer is 43.2 mm
